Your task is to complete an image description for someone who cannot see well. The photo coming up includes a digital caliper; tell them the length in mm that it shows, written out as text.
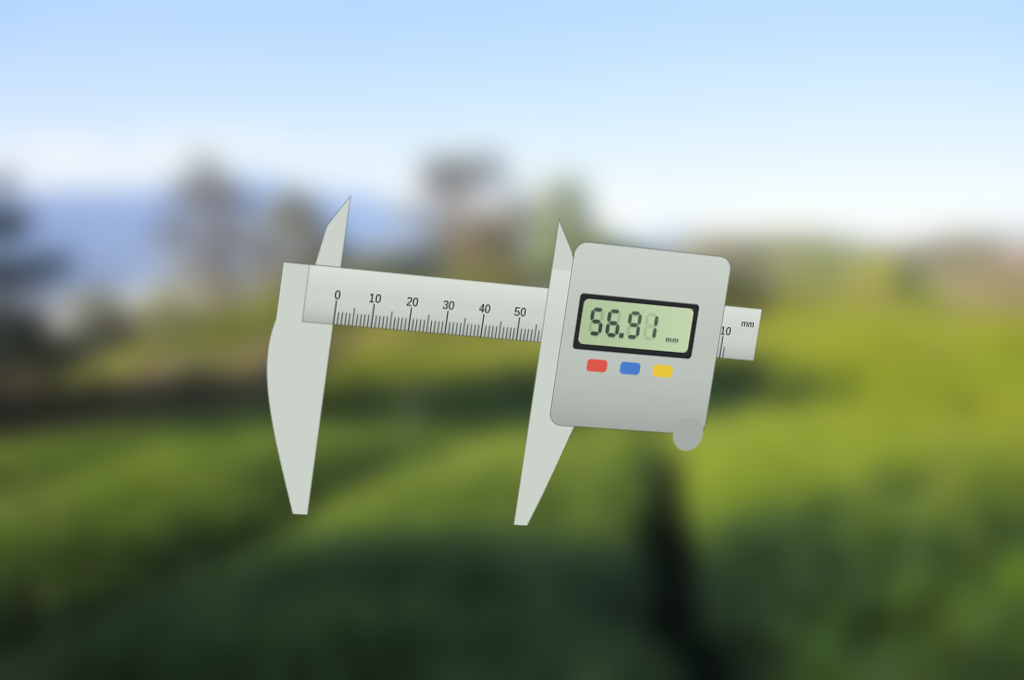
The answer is 56.91 mm
